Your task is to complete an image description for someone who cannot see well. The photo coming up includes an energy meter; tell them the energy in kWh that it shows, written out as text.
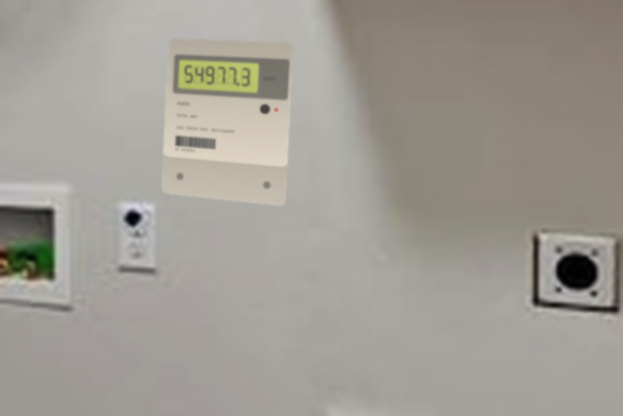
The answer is 54977.3 kWh
